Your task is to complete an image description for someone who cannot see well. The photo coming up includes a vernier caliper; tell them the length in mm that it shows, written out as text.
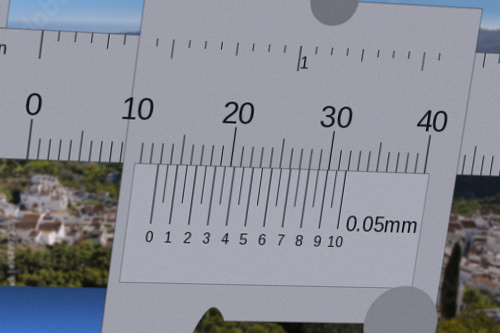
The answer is 12.8 mm
